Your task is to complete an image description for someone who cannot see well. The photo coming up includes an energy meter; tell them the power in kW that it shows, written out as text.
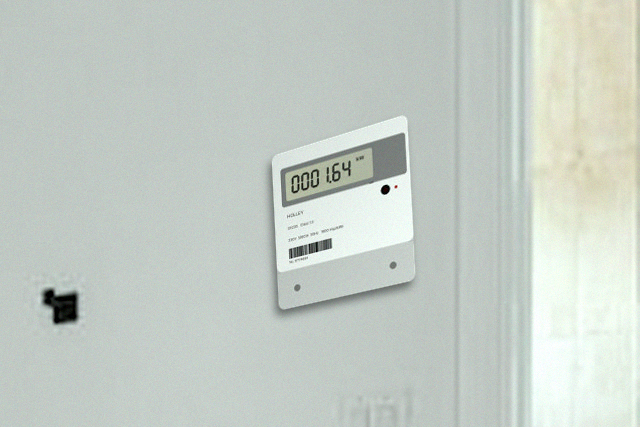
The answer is 1.64 kW
